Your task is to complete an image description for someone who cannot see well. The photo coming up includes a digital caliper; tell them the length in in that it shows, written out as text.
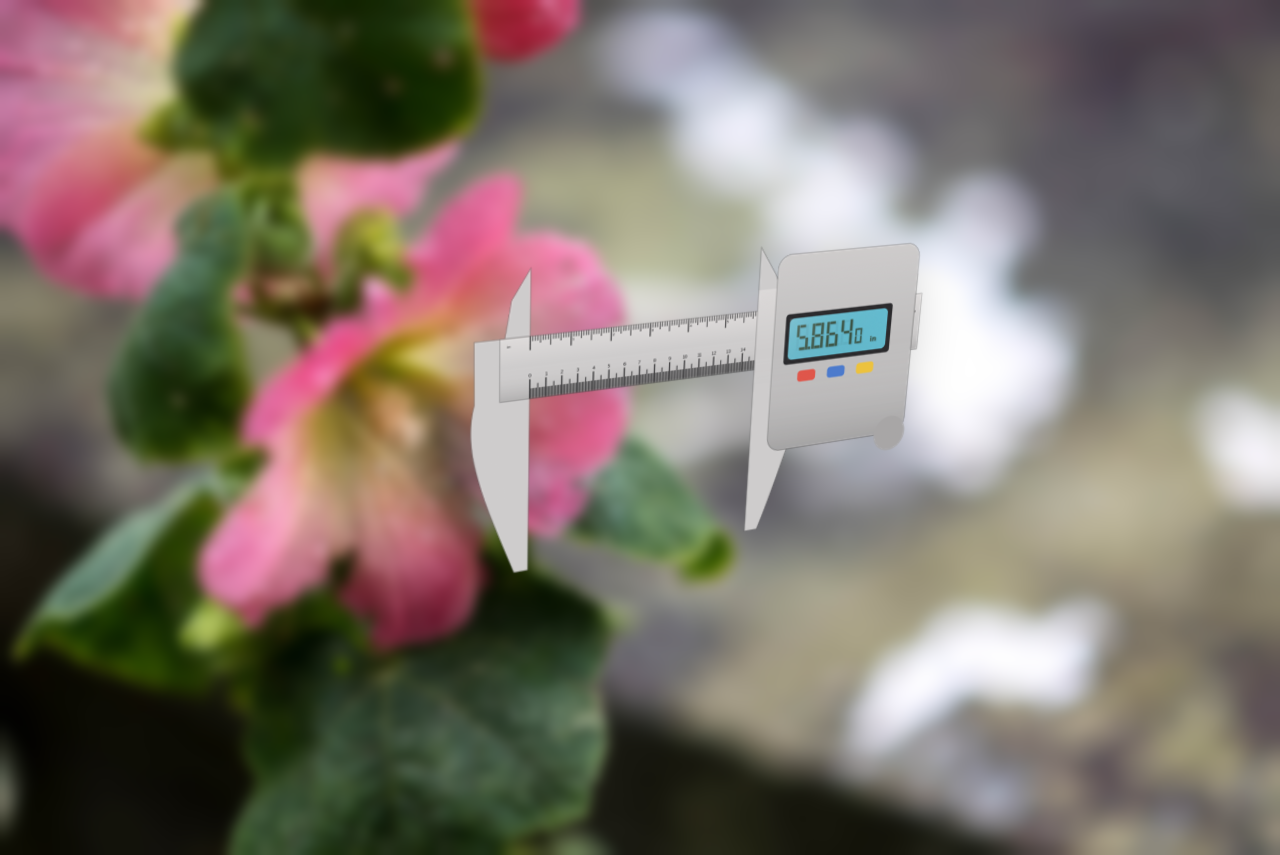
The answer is 5.8640 in
